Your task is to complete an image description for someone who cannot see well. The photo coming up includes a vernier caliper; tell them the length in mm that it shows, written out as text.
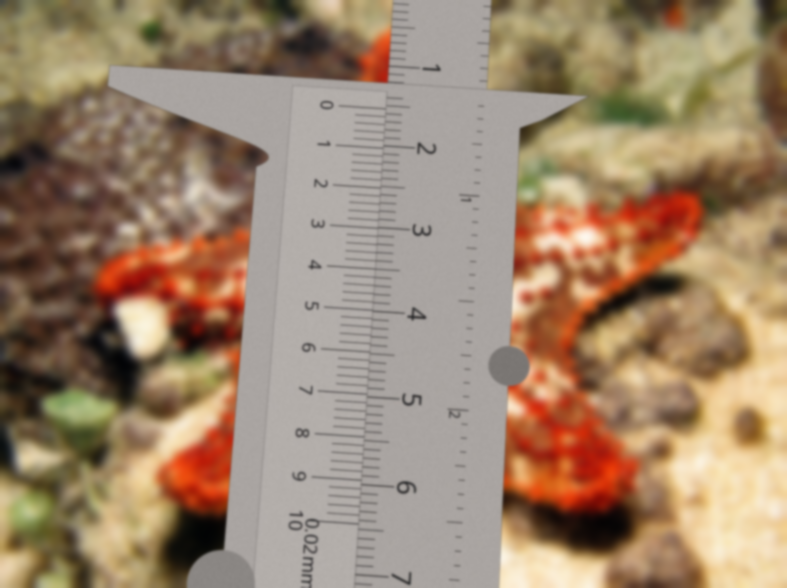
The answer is 15.4 mm
